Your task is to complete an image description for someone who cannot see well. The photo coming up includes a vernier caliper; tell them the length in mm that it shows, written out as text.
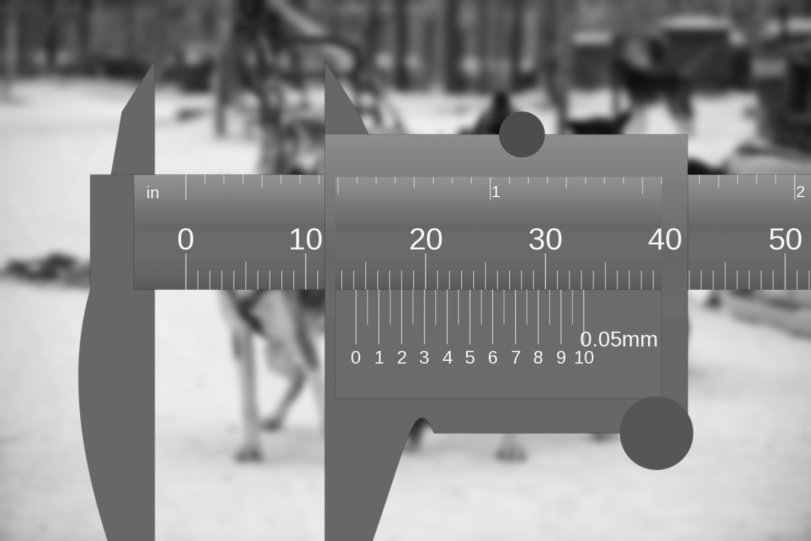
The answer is 14.2 mm
